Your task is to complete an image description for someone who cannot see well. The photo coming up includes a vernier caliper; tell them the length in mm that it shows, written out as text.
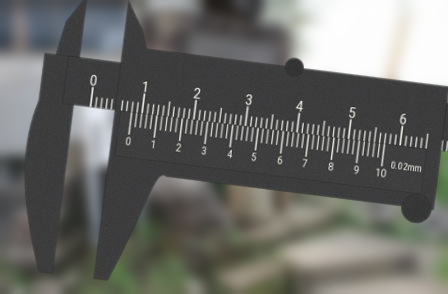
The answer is 8.0 mm
